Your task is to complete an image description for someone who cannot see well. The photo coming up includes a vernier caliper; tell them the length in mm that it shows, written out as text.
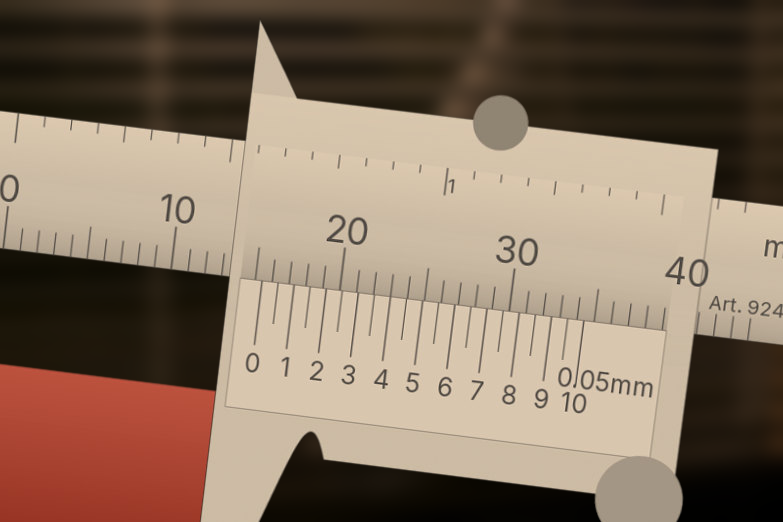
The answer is 15.4 mm
